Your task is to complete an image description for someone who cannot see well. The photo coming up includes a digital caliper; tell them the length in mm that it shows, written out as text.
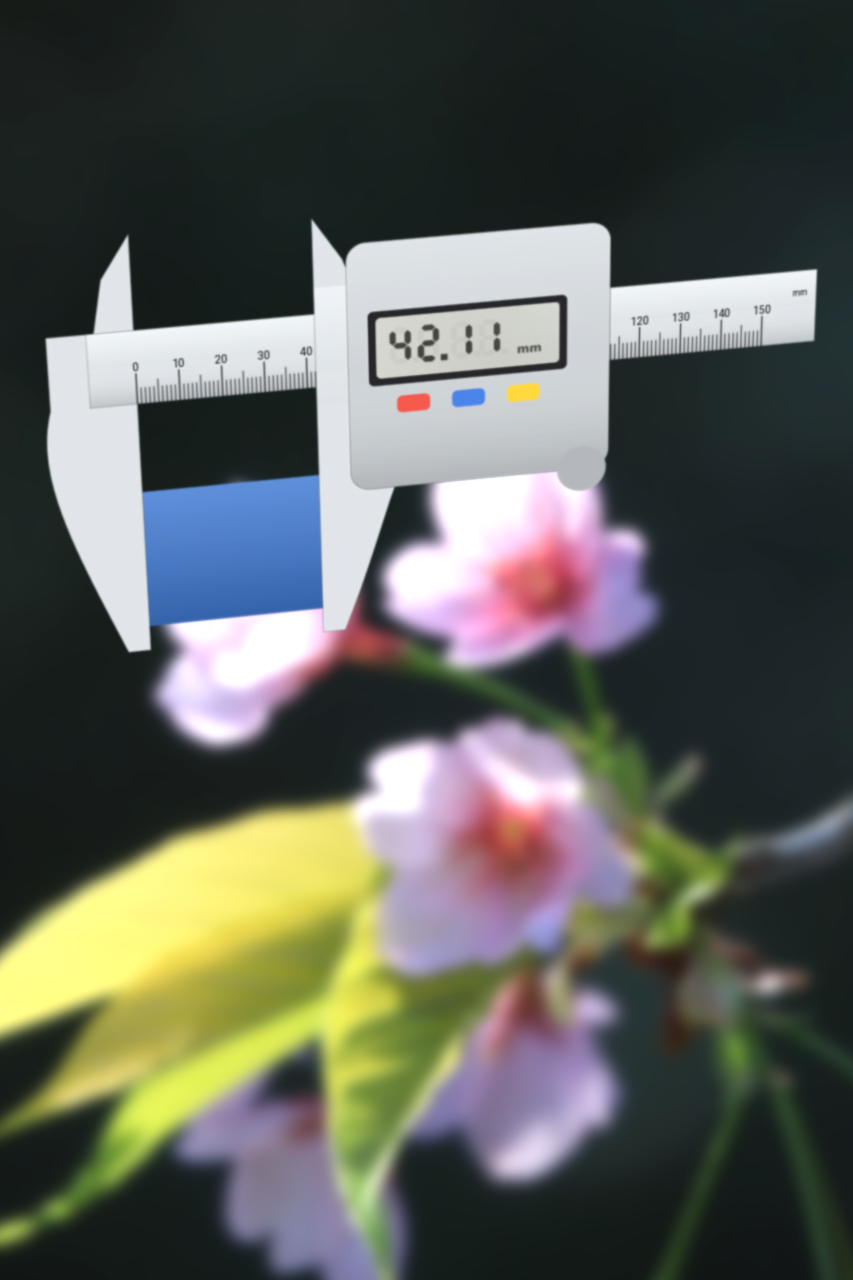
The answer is 42.11 mm
